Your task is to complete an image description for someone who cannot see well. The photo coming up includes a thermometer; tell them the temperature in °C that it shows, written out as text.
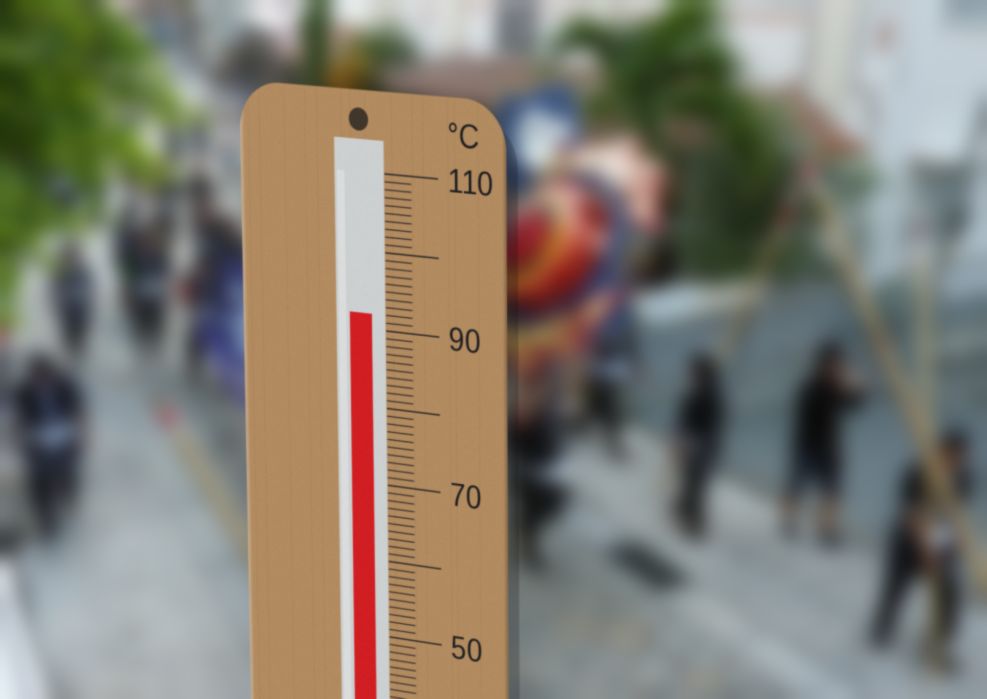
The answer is 92 °C
